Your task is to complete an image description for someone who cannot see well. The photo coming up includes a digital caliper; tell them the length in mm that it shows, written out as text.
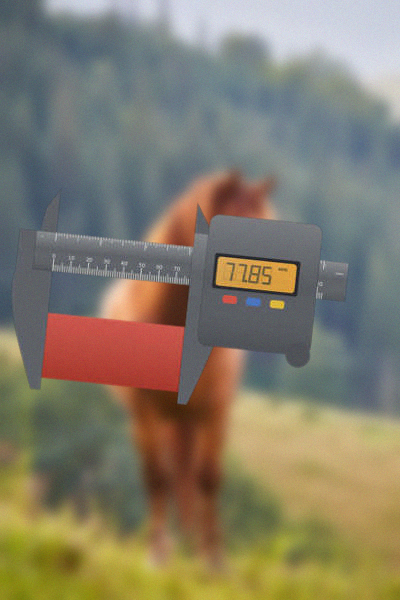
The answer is 77.85 mm
